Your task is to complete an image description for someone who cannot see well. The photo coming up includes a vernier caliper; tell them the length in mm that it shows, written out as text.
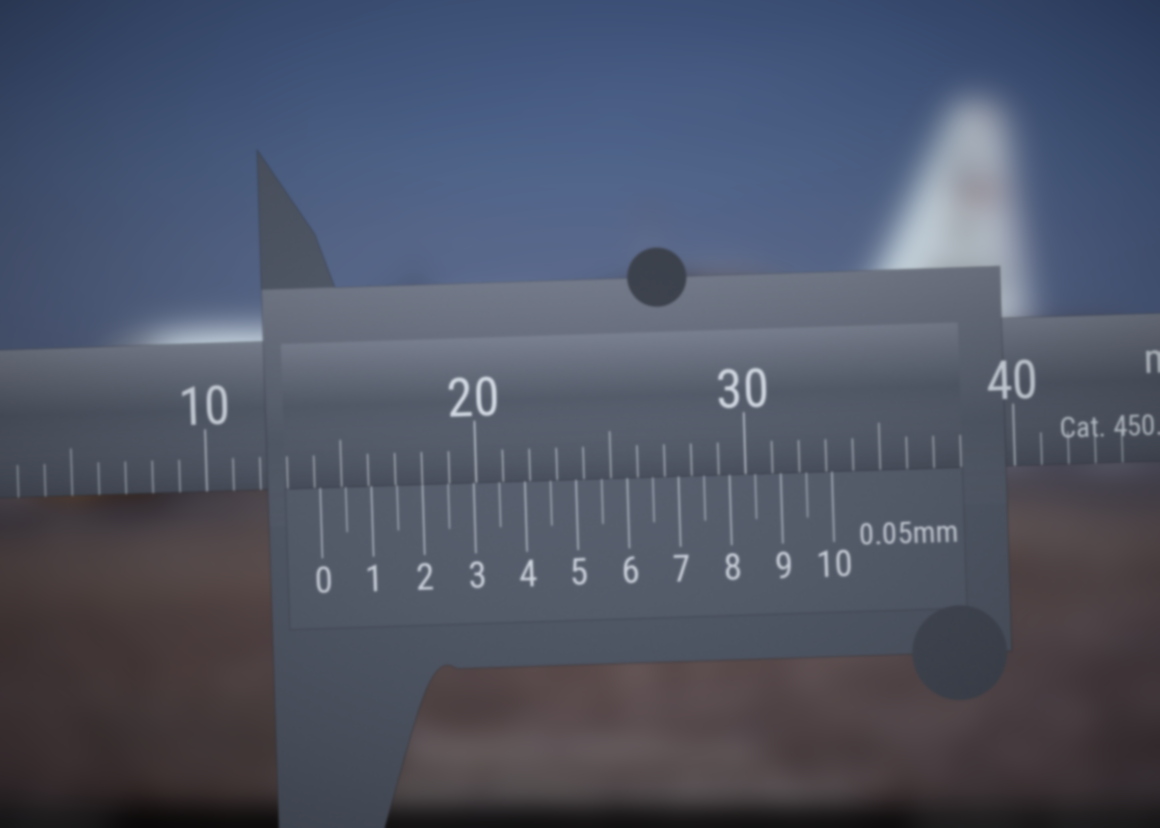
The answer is 14.2 mm
